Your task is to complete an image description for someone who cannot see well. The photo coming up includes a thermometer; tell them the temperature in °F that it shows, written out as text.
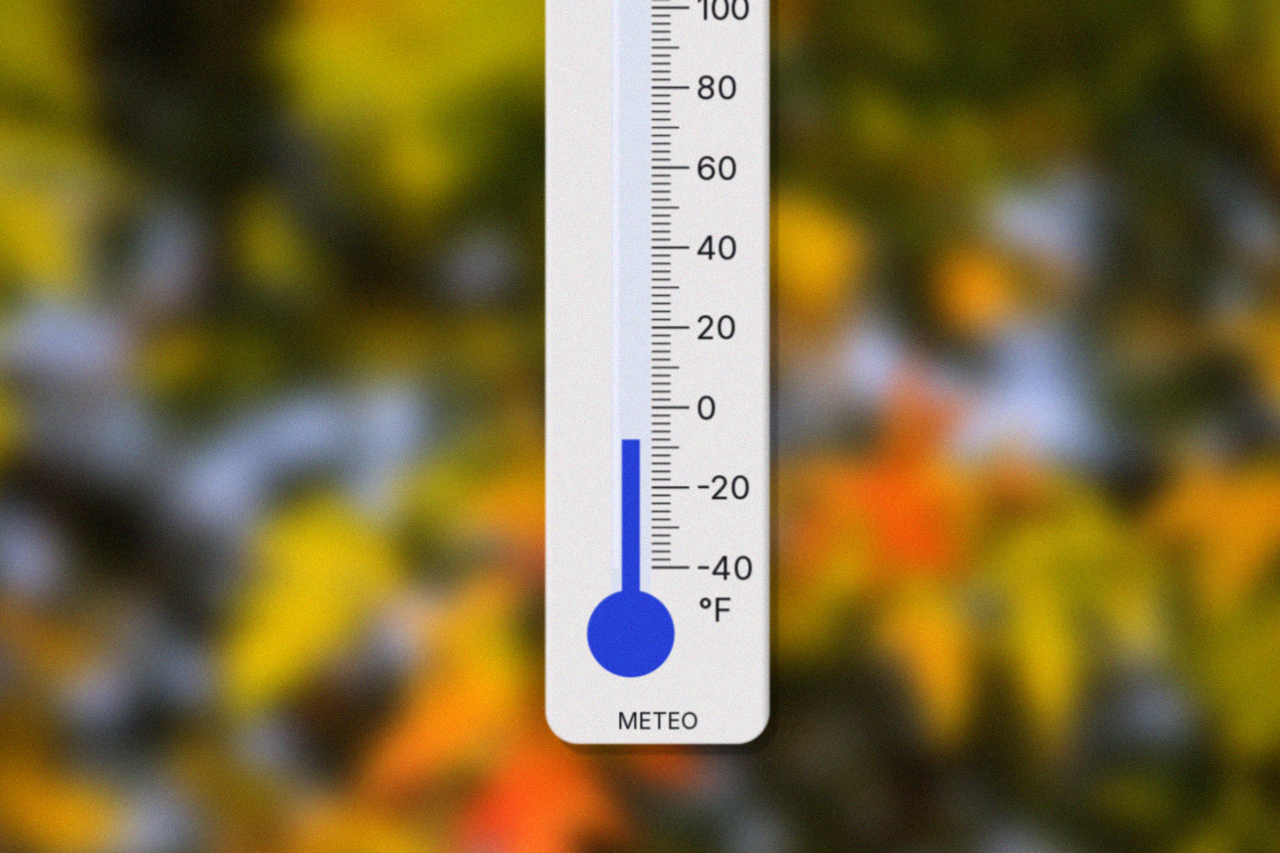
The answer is -8 °F
